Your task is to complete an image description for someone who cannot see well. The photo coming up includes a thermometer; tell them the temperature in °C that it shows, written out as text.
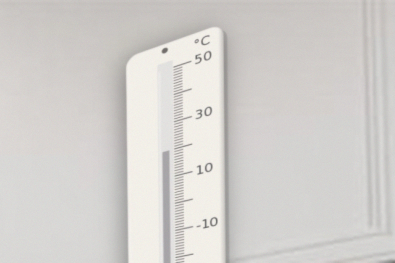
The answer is 20 °C
